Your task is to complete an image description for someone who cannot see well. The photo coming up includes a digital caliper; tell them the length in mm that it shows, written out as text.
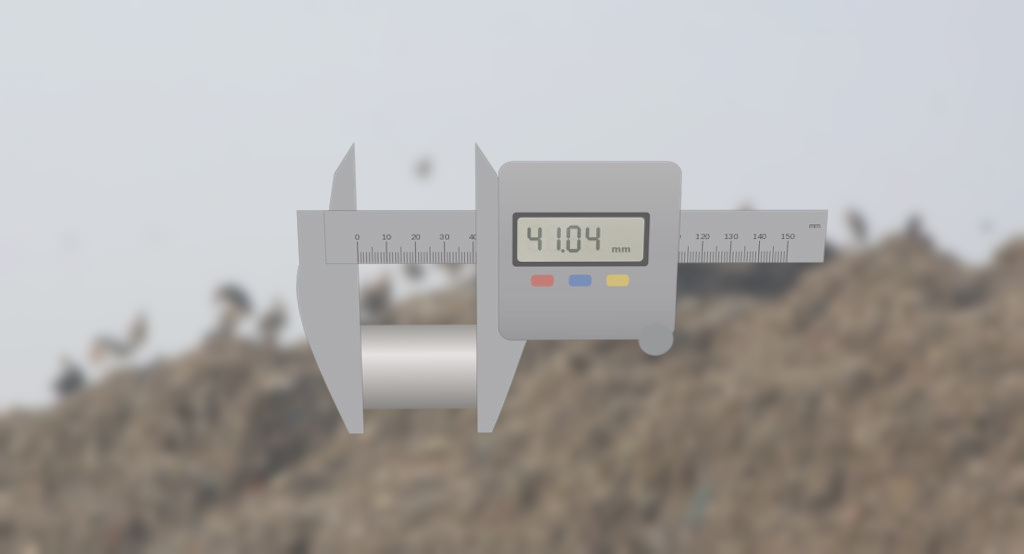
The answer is 41.04 mm
